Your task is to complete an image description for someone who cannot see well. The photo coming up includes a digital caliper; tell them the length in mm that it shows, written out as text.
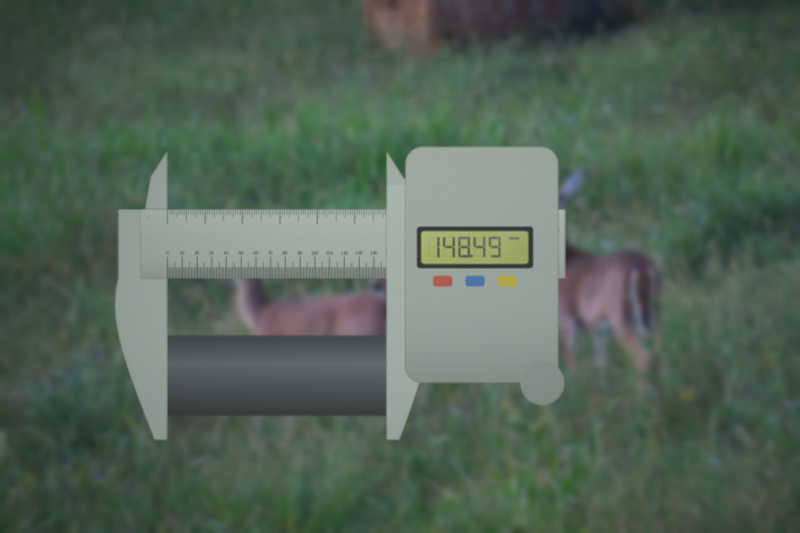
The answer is 148.49 mm
